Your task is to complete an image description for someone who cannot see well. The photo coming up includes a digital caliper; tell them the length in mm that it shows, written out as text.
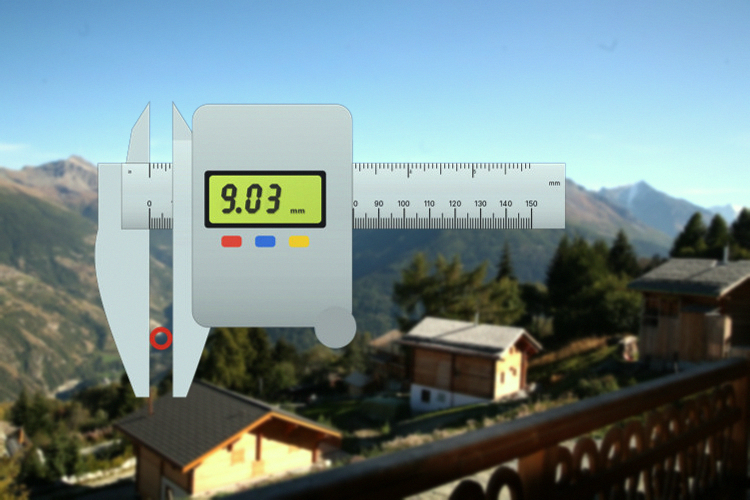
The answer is 9.03 mm
